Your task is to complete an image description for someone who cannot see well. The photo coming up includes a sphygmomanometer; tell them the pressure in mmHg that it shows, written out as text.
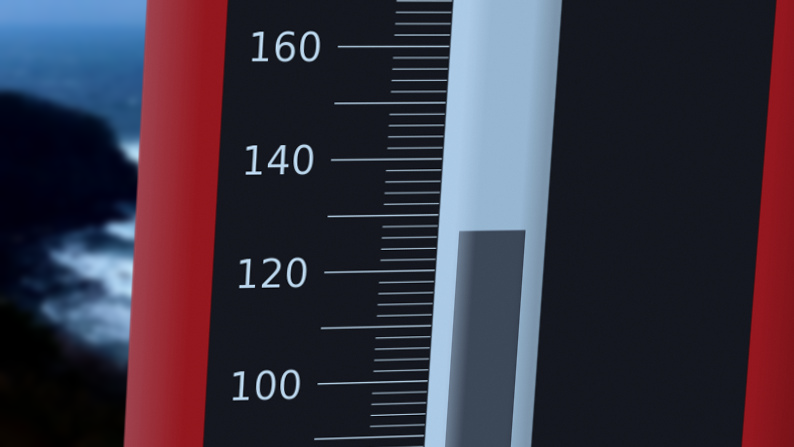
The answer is 127 mmHg
